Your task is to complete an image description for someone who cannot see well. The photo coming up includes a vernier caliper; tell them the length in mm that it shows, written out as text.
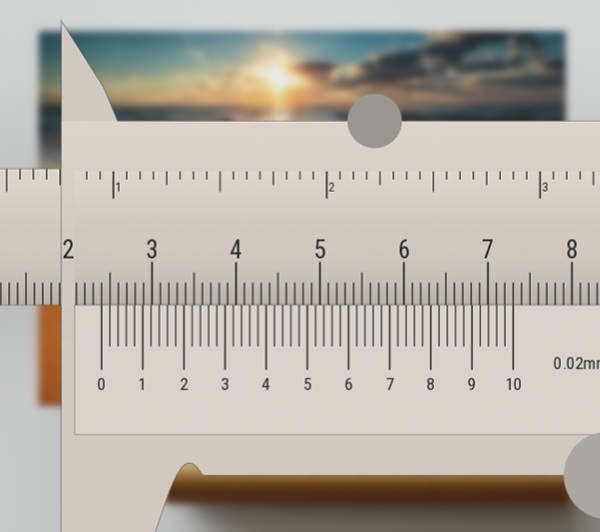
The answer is 24.0 mm
